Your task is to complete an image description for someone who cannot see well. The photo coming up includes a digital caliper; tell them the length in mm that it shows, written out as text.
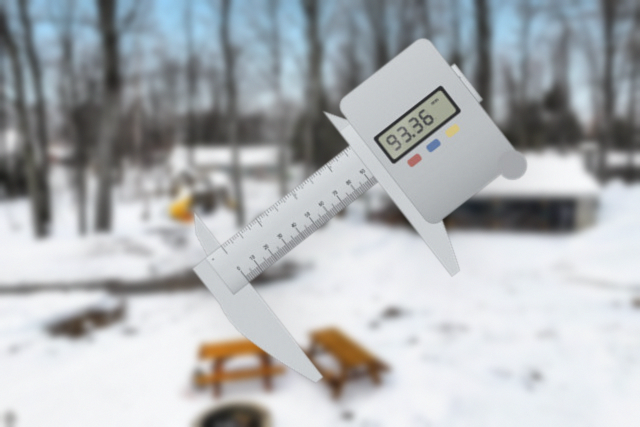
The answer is 93.36 mm
